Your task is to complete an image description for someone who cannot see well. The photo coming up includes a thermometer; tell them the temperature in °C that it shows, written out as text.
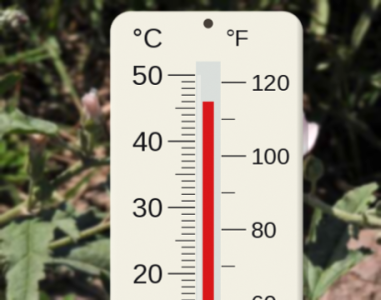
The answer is 46 °C
